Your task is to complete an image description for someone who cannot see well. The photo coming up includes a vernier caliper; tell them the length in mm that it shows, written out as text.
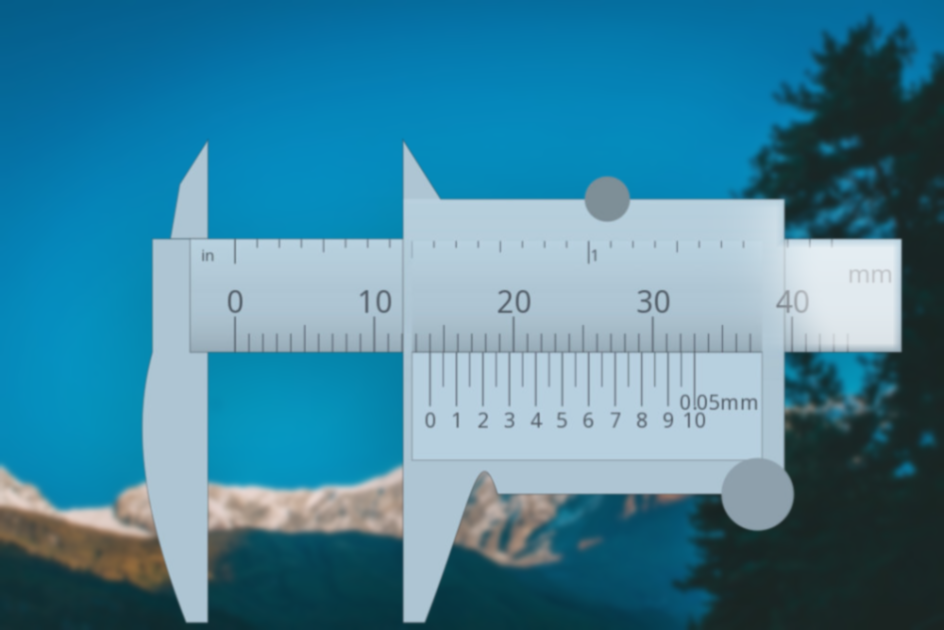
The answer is 14.0 mm
